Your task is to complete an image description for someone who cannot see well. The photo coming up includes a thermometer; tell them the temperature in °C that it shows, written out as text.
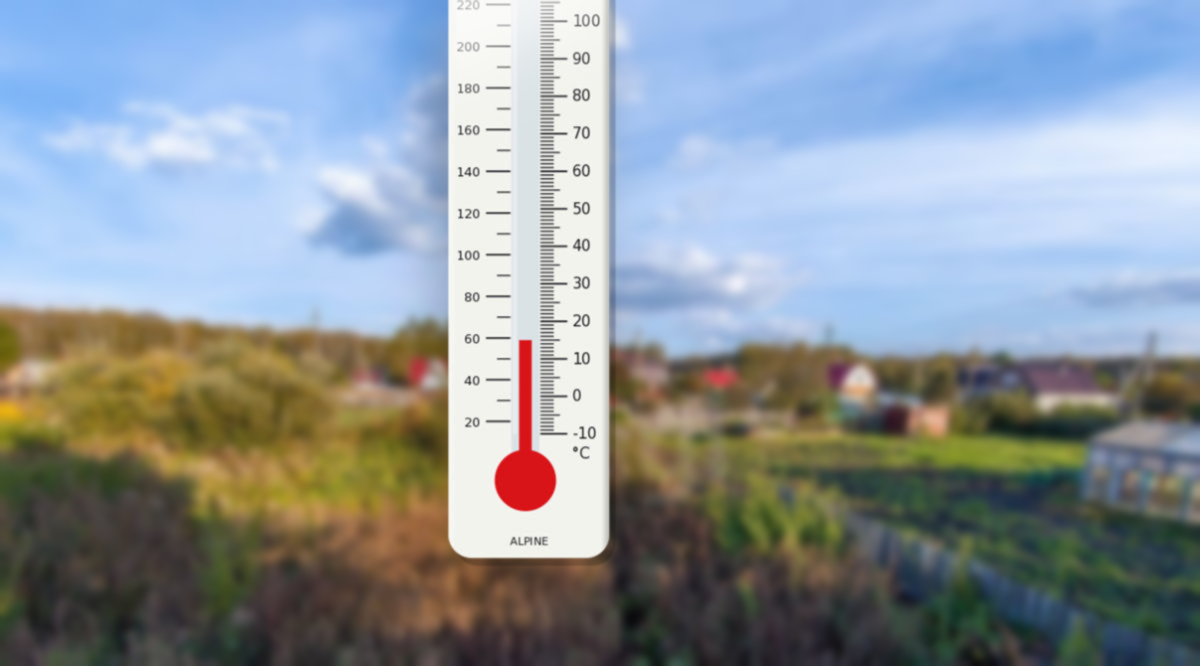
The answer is 15 °C
